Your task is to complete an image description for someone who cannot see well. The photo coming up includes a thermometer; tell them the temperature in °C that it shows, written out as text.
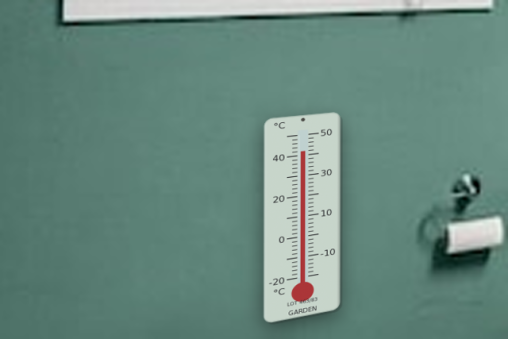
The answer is 42 °C
